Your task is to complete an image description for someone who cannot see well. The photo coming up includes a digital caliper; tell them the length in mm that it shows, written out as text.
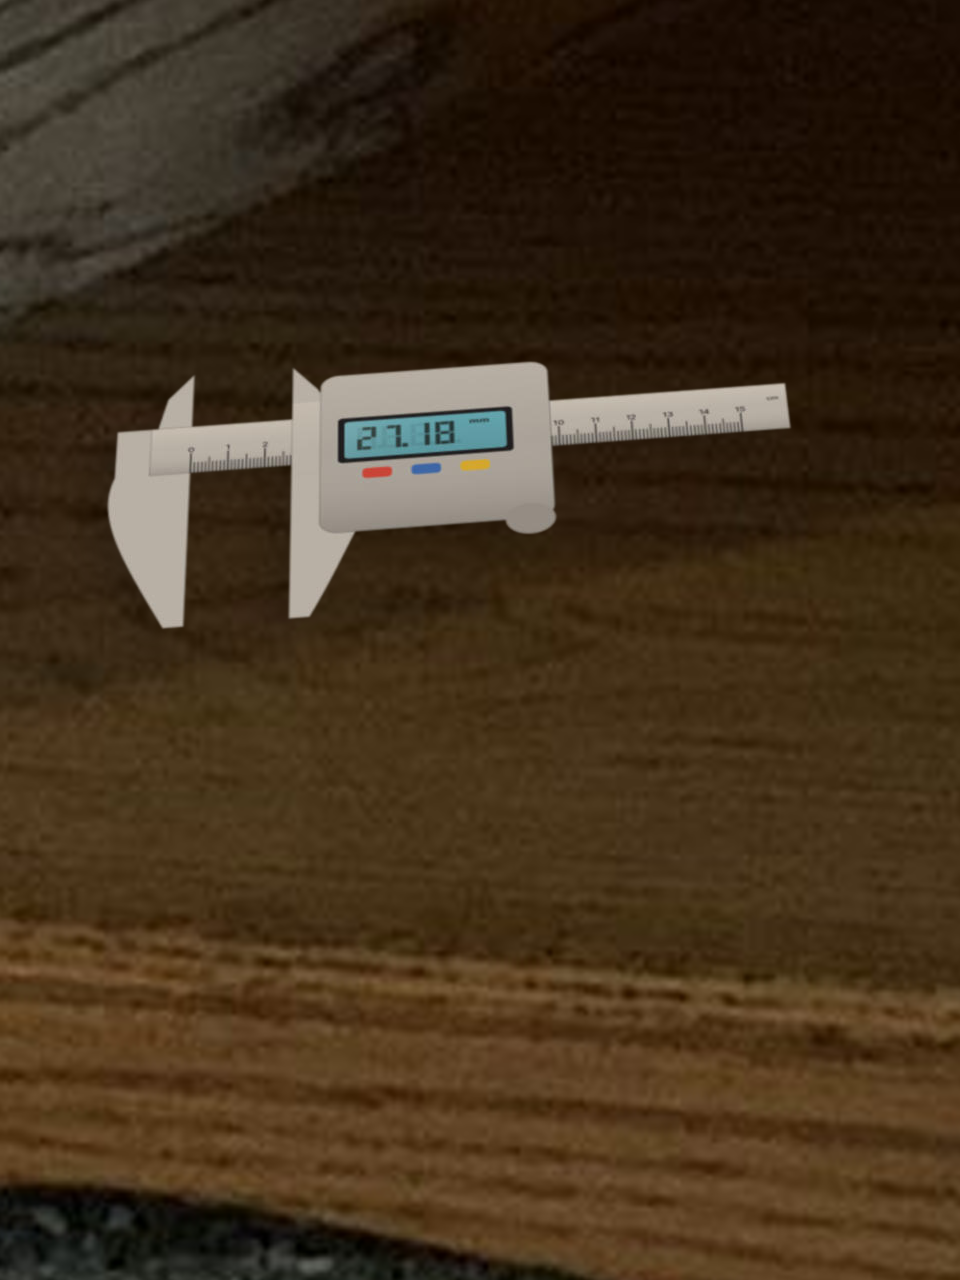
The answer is 27.18 mm
